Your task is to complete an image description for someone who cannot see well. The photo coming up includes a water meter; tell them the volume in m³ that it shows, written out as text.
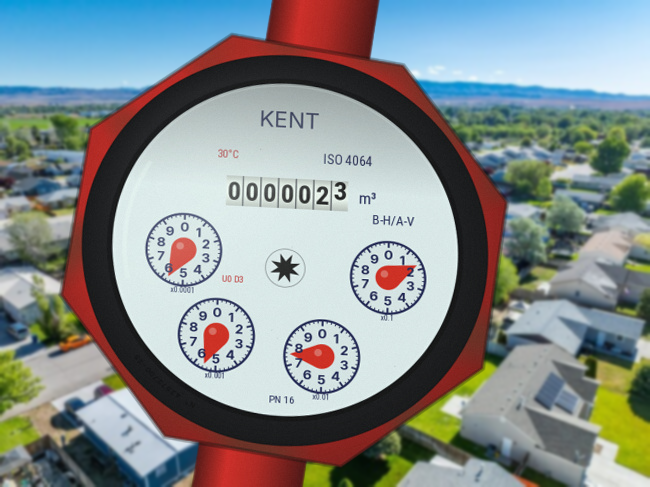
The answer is 23.1755 m³
